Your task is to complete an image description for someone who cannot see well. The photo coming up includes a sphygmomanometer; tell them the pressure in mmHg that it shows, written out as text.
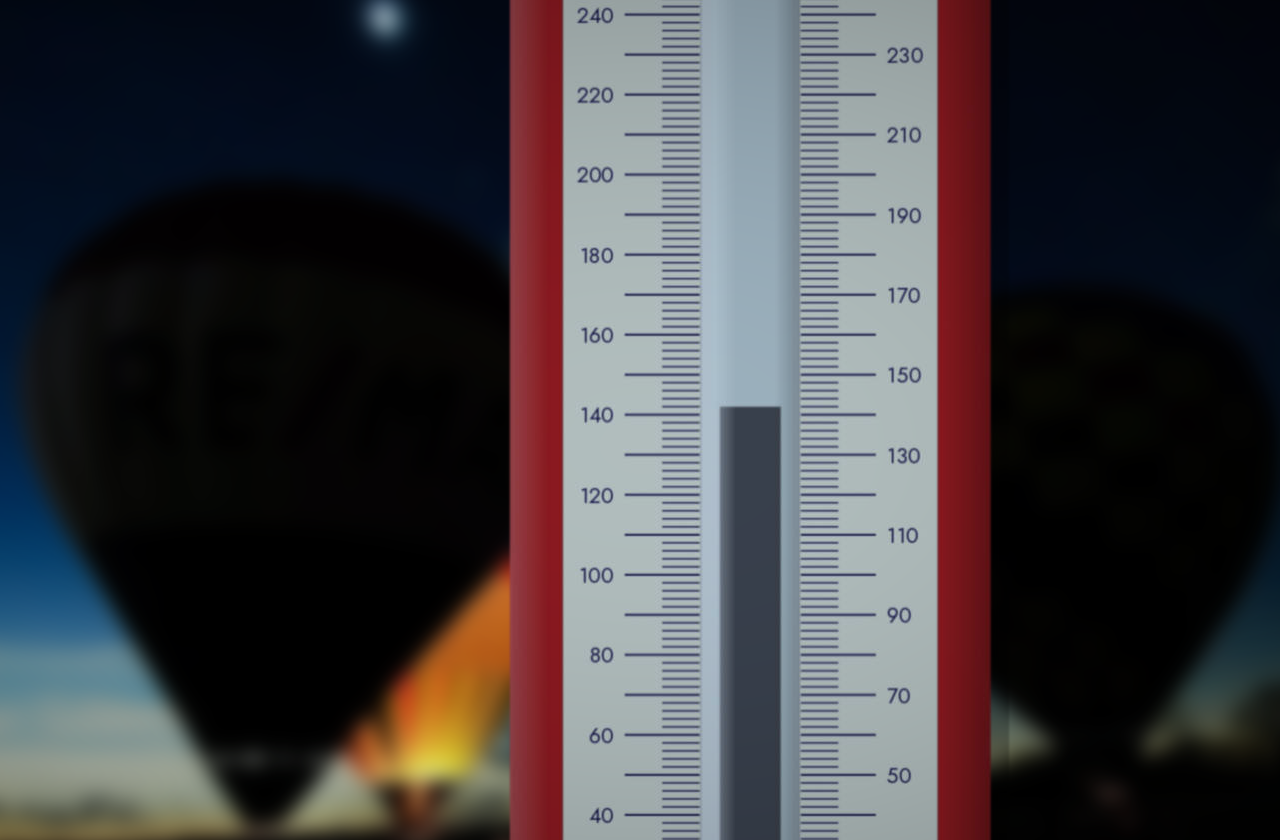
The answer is 142 mmHg
